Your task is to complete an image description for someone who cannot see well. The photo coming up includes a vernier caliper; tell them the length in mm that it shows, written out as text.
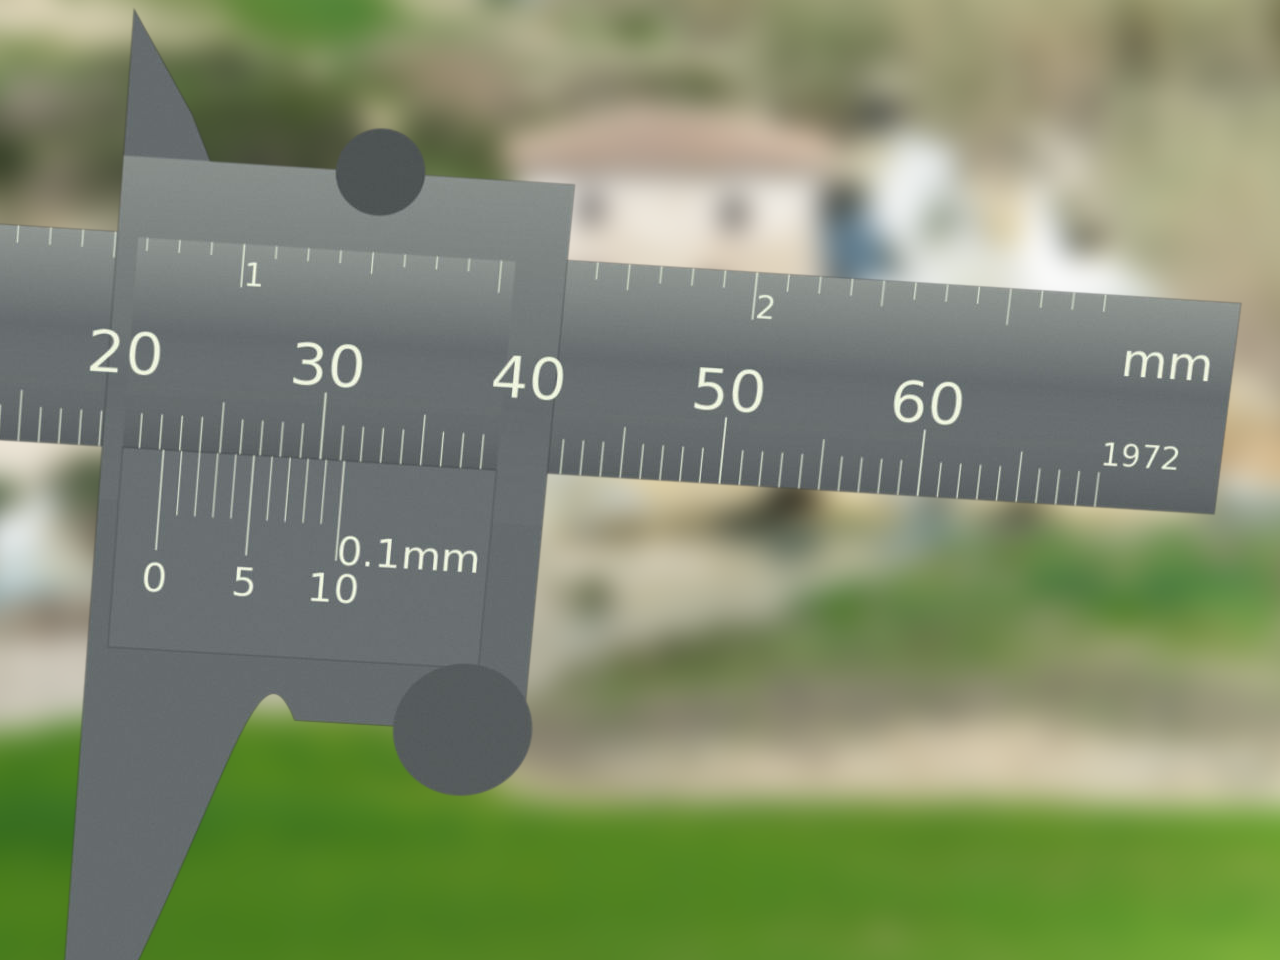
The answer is 22.2 mm
